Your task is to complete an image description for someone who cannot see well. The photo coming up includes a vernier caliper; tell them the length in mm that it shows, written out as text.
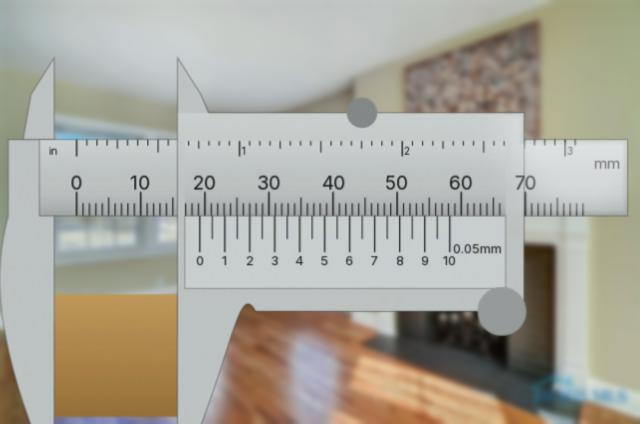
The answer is 19.2 mm
